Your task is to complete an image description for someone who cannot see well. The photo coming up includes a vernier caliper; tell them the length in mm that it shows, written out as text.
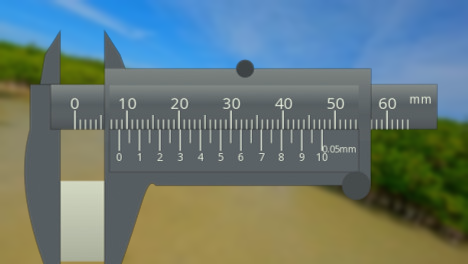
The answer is 8.5 mm
